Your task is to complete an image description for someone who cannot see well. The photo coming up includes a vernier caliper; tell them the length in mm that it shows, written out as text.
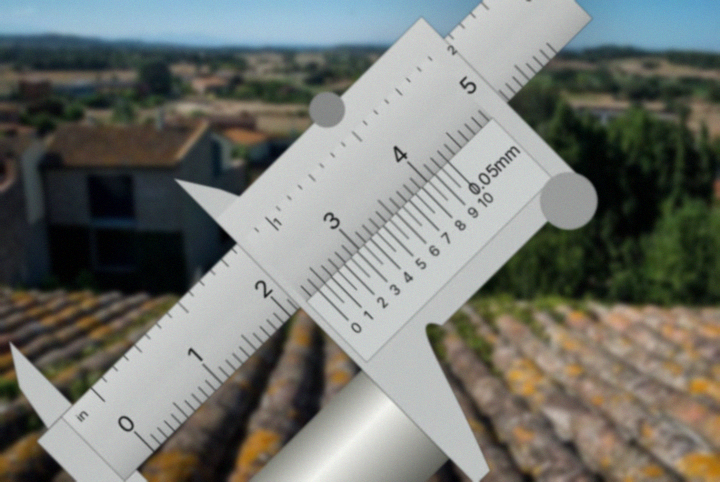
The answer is 24.0 mm
